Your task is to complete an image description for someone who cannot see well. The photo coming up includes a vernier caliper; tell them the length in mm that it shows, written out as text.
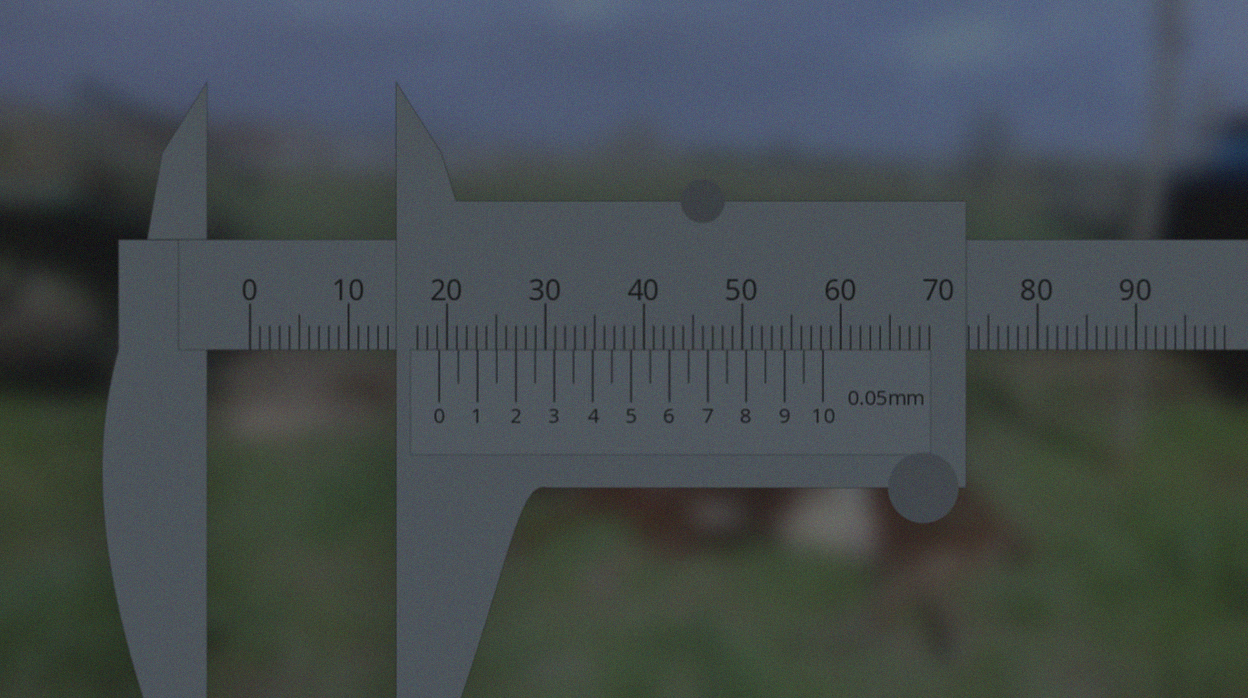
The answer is 19.2 mm
